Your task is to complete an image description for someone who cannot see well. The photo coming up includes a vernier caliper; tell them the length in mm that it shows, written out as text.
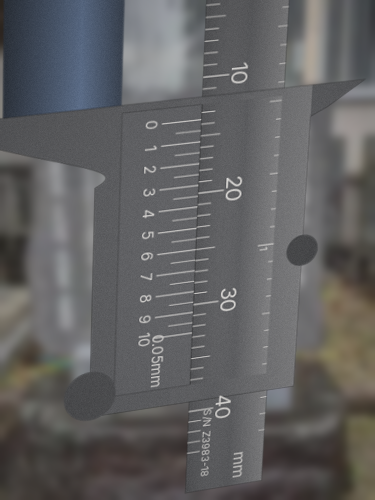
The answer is 13.6 mm
